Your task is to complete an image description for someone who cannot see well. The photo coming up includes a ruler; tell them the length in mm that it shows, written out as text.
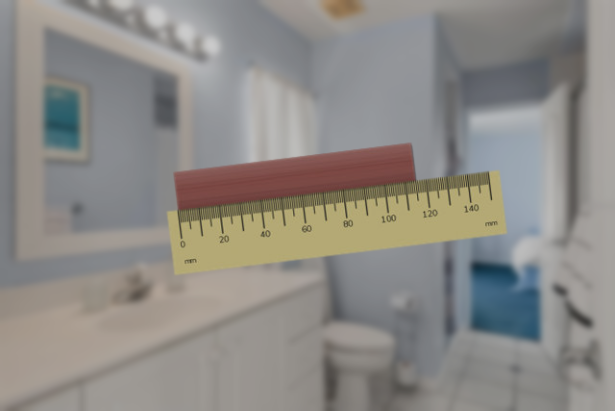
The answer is 115 mm
